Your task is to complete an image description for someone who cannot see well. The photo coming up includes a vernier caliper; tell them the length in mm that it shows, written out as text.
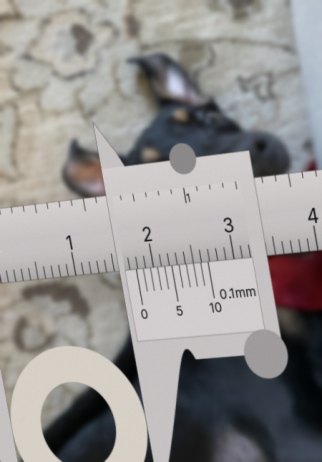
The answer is 17.8 mm
